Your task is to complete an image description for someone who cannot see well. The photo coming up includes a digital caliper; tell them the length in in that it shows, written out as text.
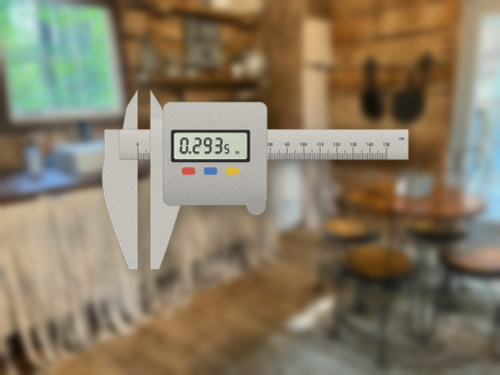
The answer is 0.2935 in
